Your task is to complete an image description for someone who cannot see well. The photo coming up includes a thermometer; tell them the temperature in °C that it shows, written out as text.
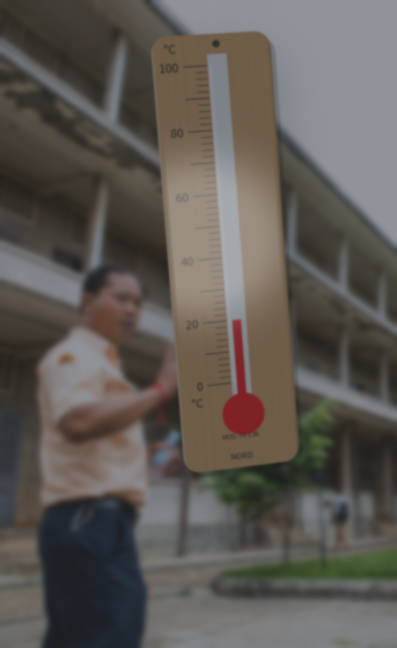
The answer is 20 °C
